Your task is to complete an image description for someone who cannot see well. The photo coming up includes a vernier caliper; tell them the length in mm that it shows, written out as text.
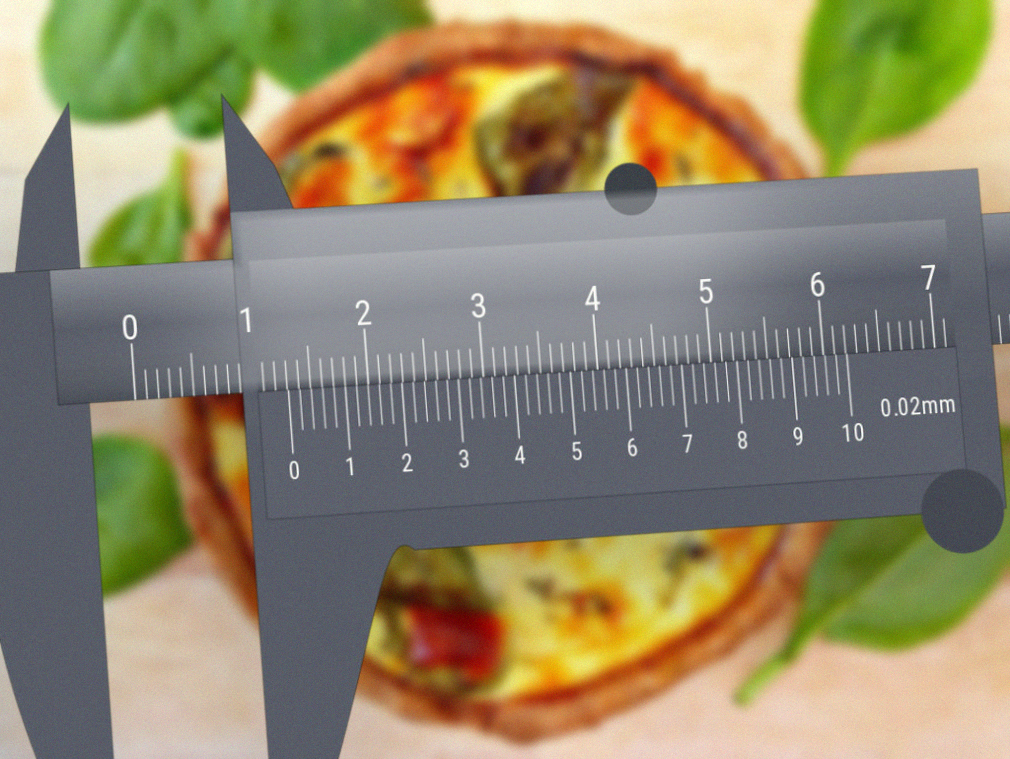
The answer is 13.1 mm
